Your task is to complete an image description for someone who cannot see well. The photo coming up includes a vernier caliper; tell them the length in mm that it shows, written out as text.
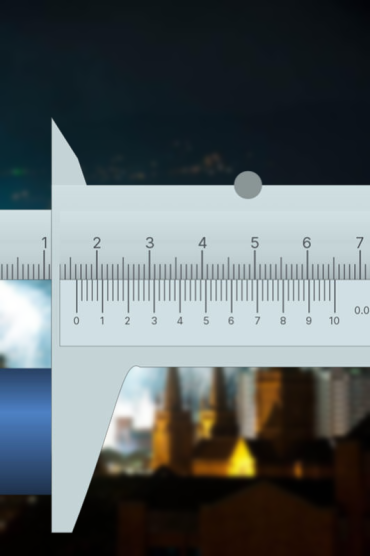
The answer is 16.2 mm
